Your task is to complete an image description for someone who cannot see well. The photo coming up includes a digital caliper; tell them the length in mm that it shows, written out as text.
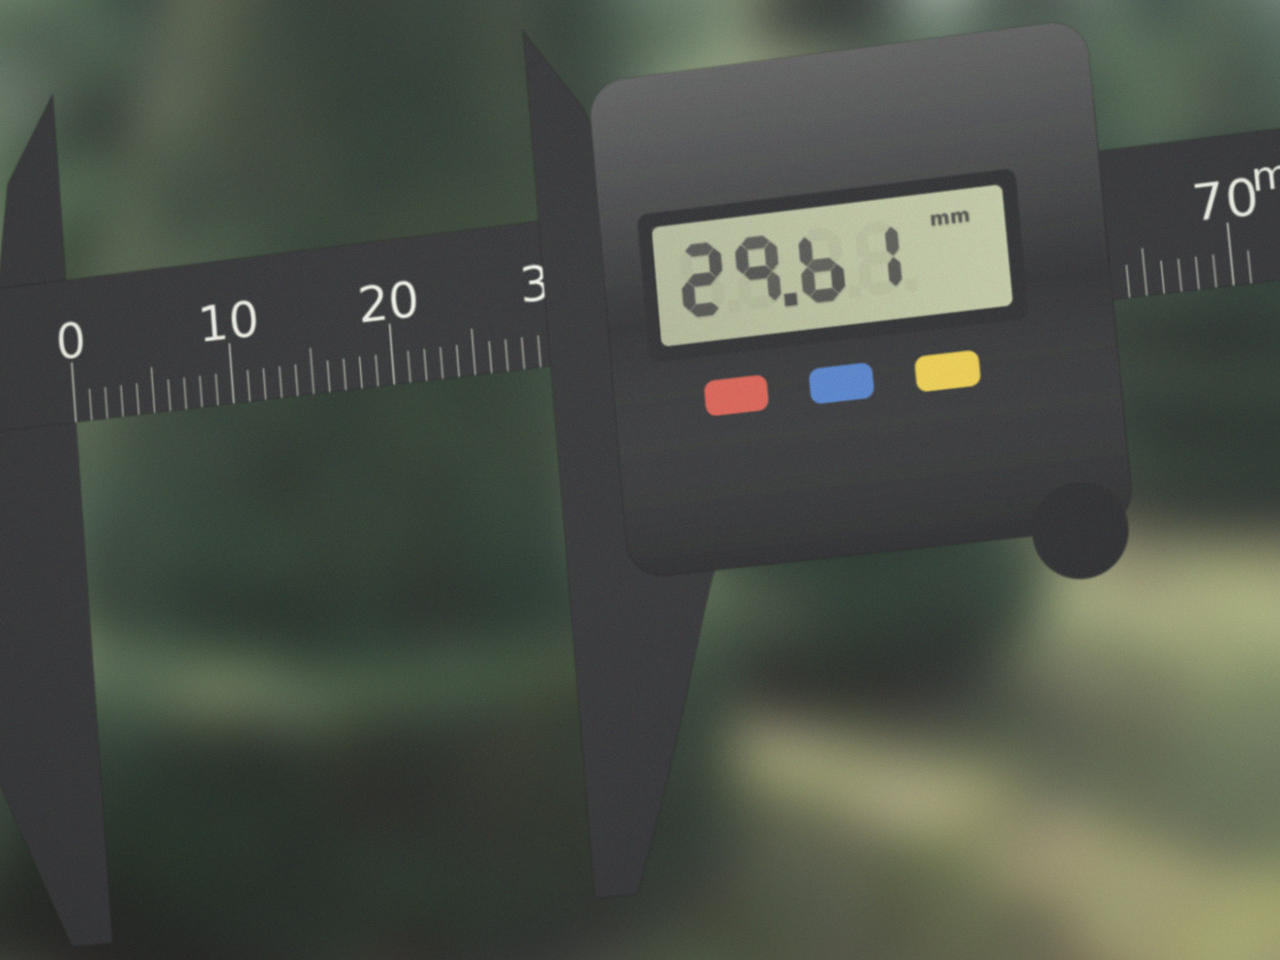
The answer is 29.61 mm
